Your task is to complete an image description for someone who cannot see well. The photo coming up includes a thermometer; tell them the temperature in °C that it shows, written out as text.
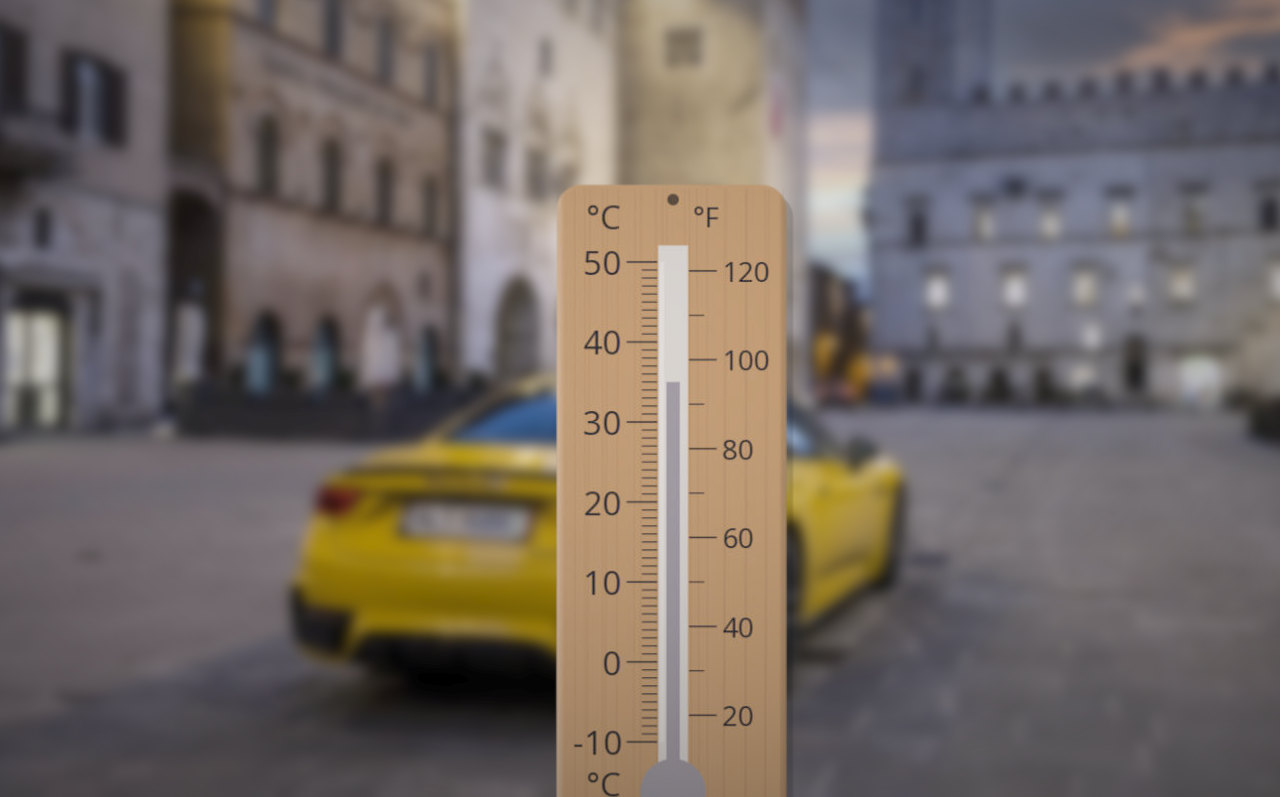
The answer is 35 °C
